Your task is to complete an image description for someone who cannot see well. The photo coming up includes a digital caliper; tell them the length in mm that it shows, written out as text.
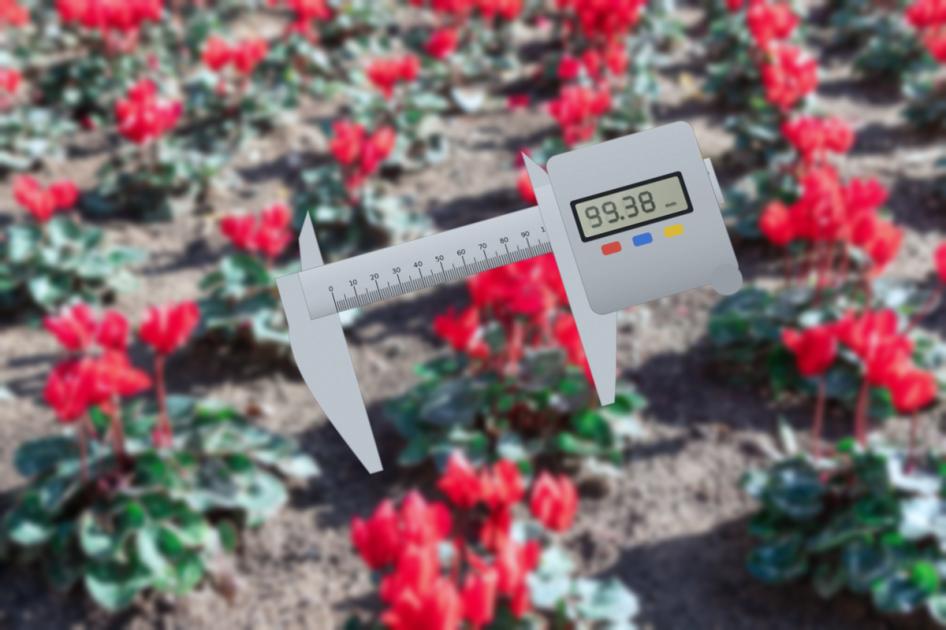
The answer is 99.38 mm
